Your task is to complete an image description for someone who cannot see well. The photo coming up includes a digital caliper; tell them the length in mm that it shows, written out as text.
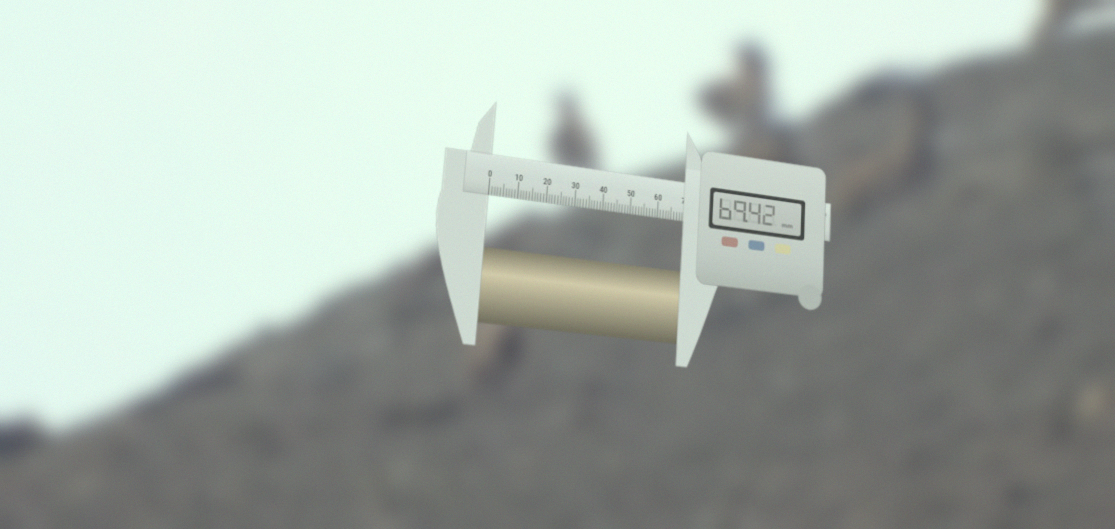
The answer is 69.42 mm
